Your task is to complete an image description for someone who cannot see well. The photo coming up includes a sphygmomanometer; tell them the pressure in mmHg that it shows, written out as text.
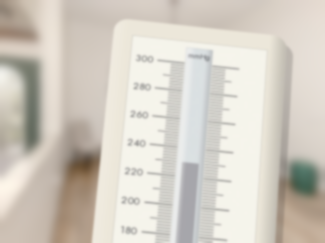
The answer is 230 mmHg
